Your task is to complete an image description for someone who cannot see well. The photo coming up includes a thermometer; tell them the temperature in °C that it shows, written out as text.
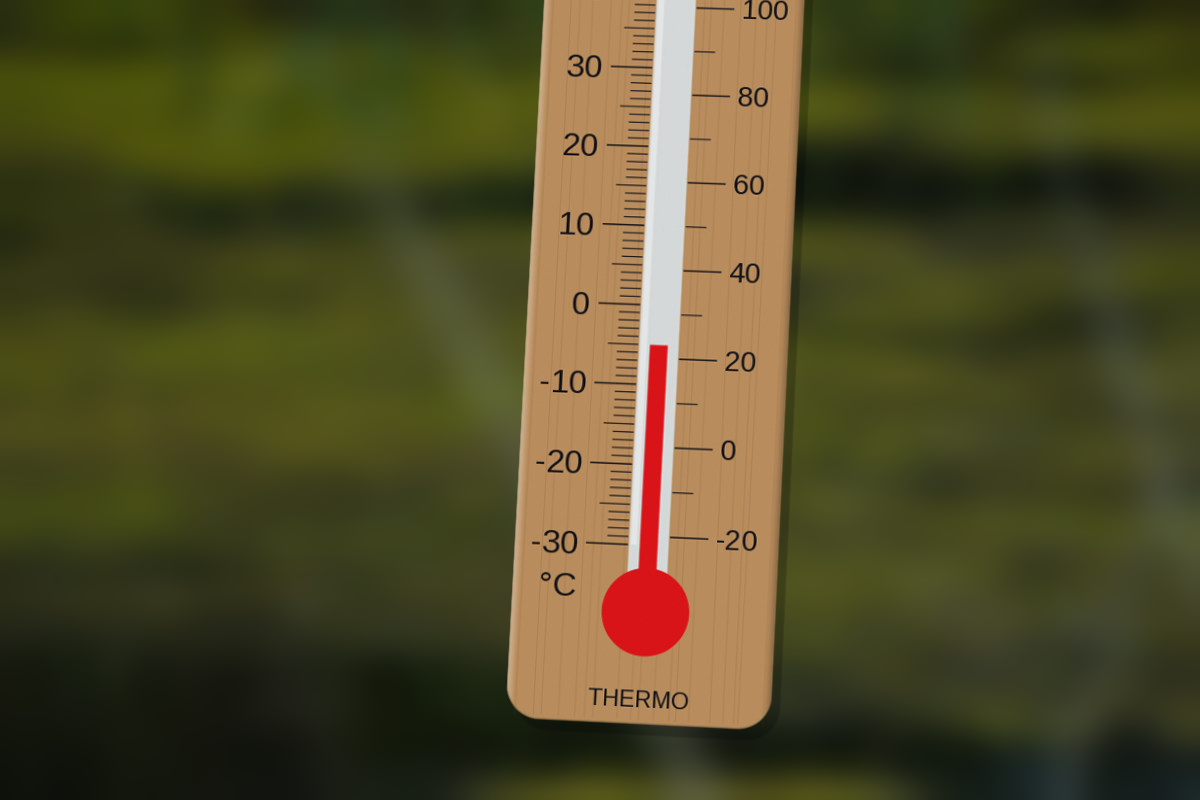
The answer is -5 °C
